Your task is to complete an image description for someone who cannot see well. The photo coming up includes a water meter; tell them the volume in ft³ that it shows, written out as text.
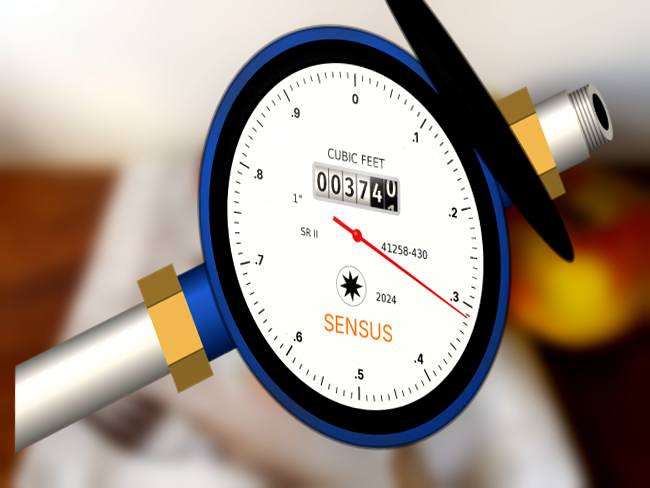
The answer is 3740.31 ft³
